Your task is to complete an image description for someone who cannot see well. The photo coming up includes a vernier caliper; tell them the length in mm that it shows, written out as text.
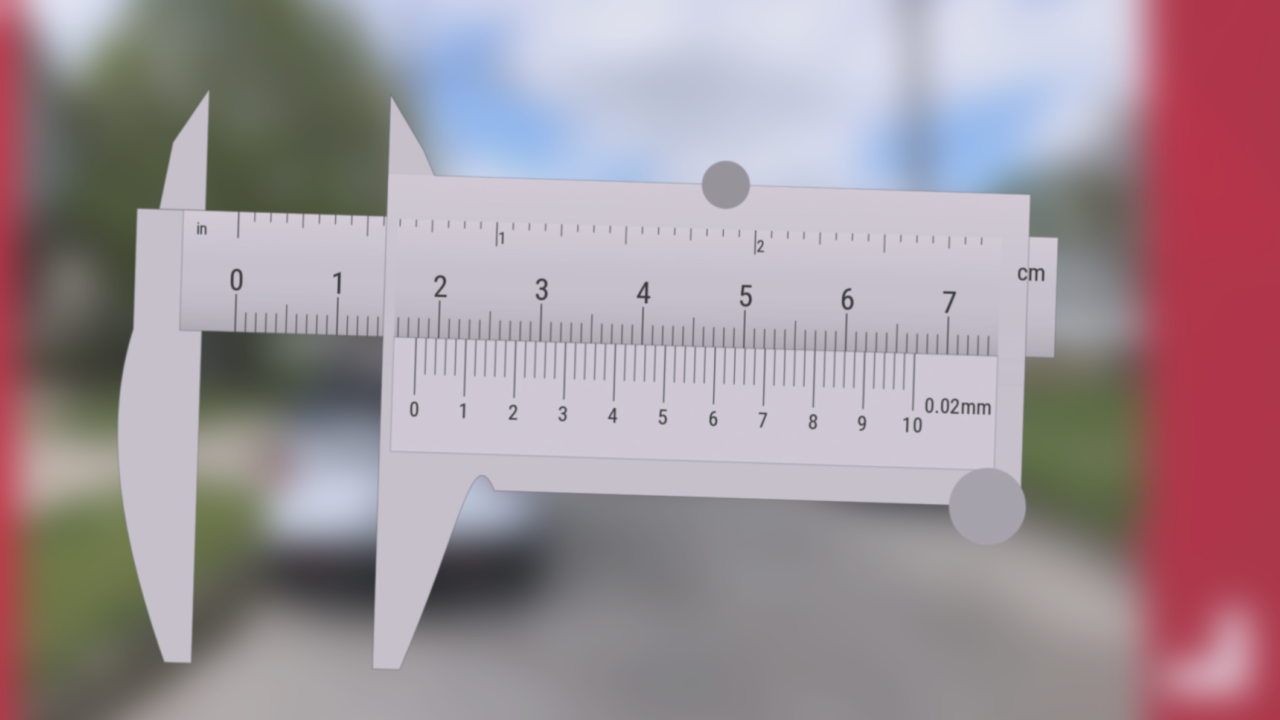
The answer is 17.8 mm
